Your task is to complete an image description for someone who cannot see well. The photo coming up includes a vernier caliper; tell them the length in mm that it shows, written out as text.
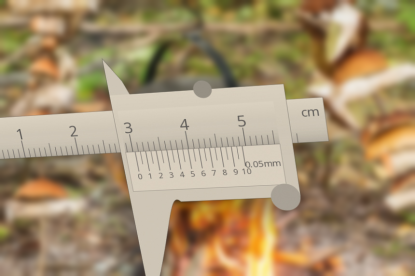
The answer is 30.4 mm
